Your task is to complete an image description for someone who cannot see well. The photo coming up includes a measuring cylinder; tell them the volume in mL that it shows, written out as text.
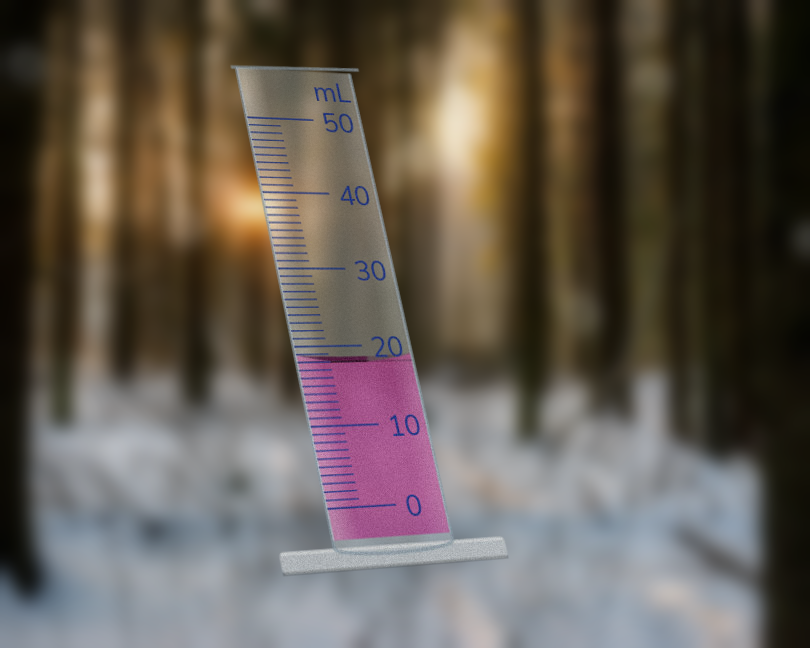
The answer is 18 mL
